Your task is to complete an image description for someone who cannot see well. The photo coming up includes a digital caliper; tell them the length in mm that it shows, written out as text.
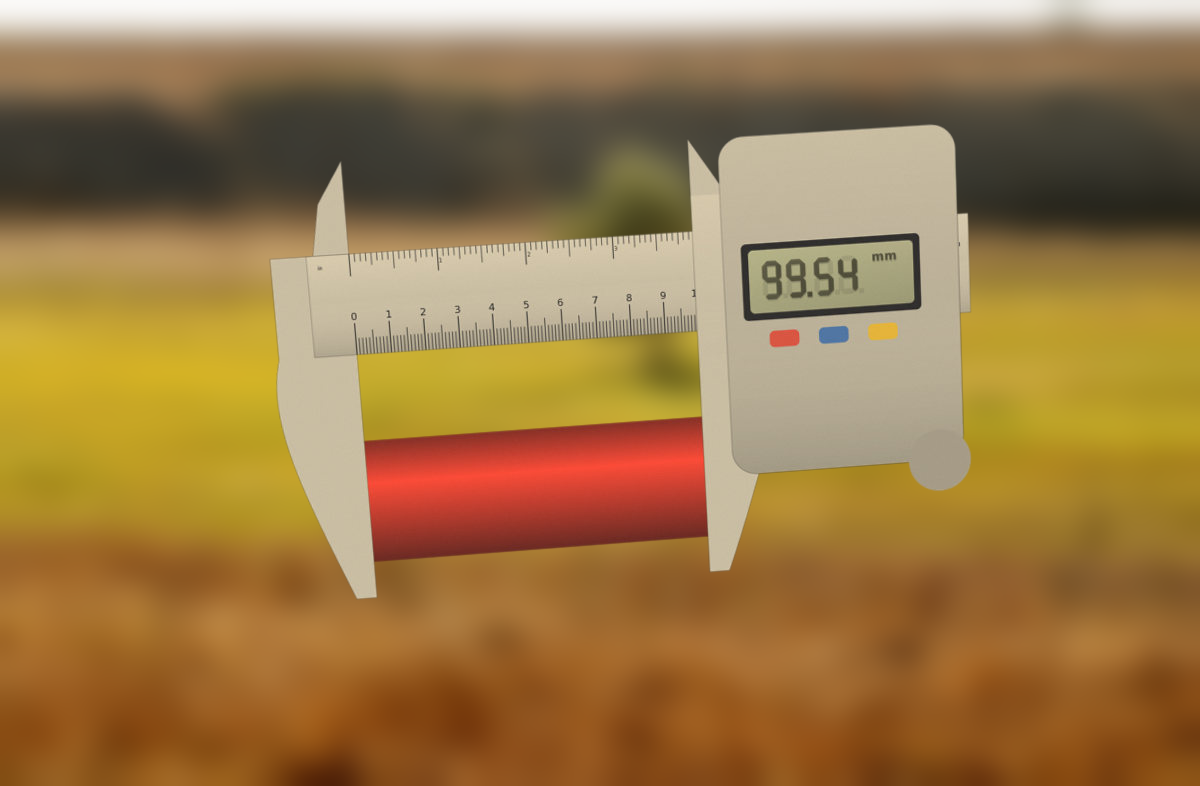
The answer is 99.54 mm
